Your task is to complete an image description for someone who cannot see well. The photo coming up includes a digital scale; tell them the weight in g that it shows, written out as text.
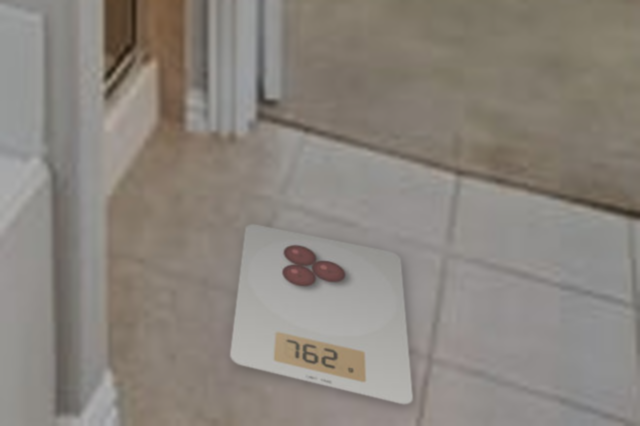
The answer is 762 g
